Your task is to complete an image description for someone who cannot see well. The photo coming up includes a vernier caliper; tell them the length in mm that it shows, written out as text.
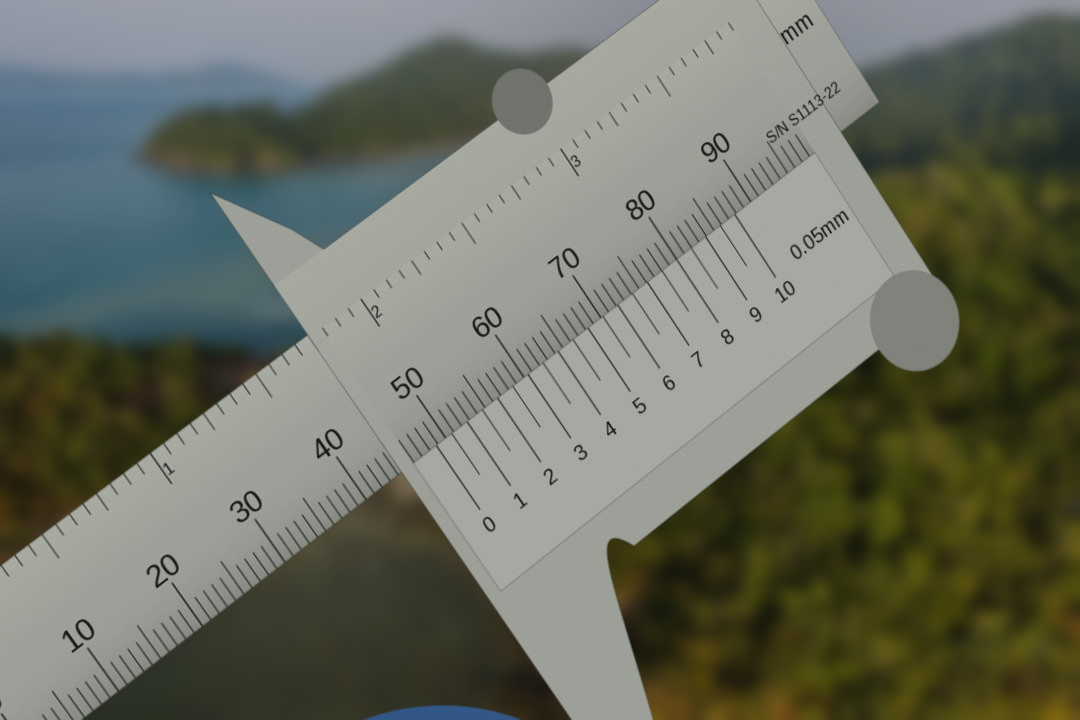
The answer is 48.8 mm
